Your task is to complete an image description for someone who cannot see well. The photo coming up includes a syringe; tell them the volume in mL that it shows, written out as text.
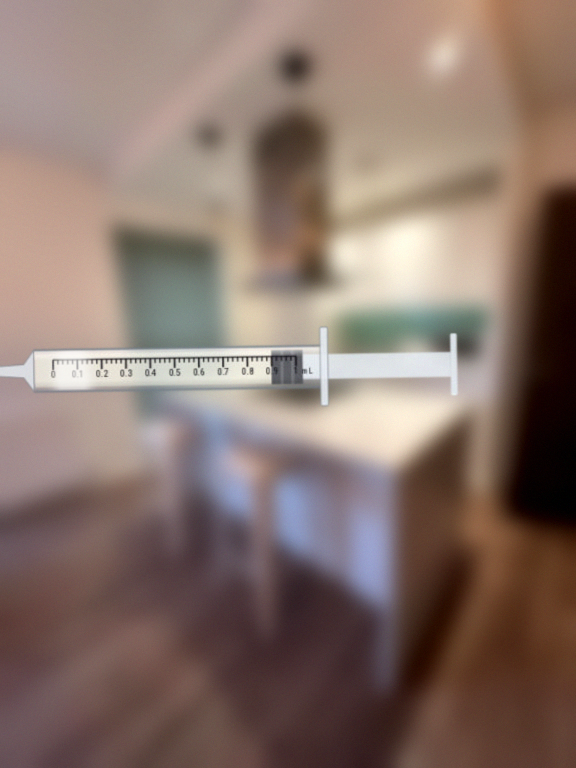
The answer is 0.9 mL
